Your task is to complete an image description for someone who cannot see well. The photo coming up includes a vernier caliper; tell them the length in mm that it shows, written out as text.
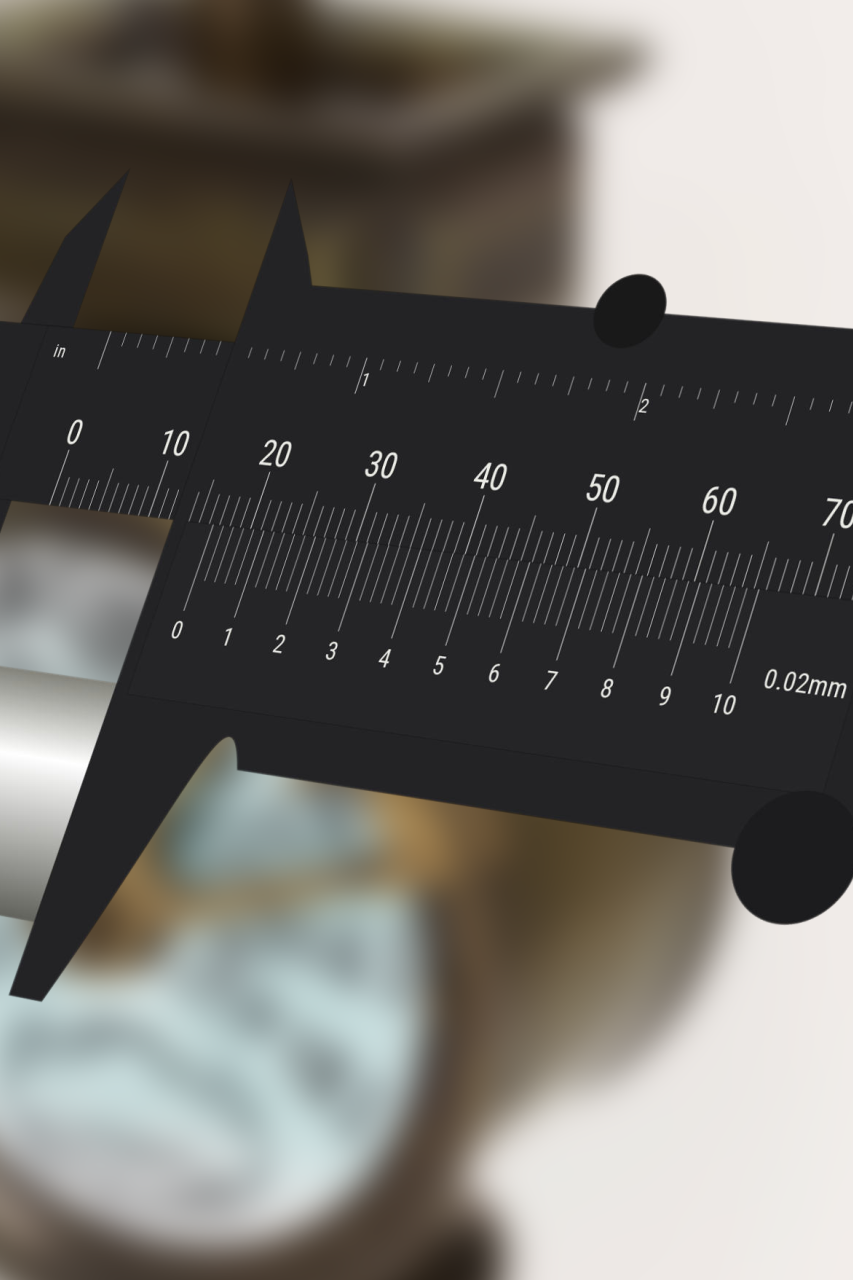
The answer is 16.4 mm
